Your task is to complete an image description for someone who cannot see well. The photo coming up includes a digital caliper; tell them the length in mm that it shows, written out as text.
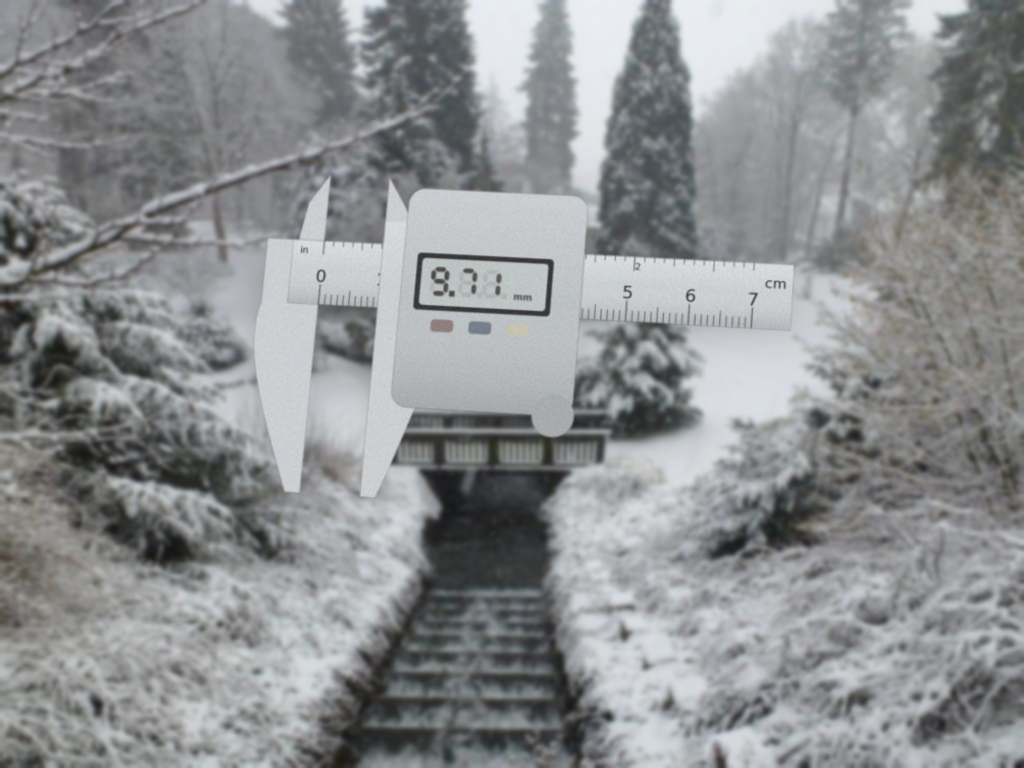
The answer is 9.71 mm
